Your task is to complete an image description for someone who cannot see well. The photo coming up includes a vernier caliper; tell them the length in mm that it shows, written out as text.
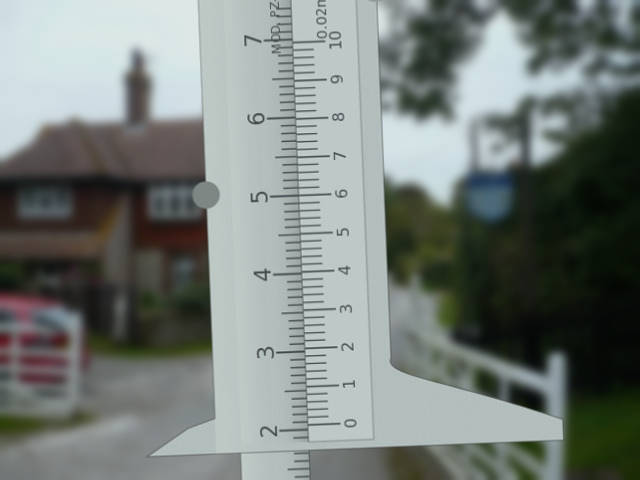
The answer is 20.6 mm
